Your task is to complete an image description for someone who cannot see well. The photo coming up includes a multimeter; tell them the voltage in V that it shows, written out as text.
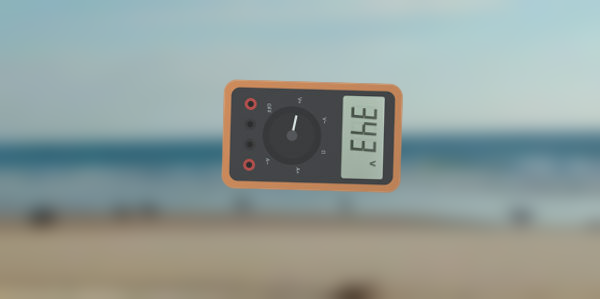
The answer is 343 V
